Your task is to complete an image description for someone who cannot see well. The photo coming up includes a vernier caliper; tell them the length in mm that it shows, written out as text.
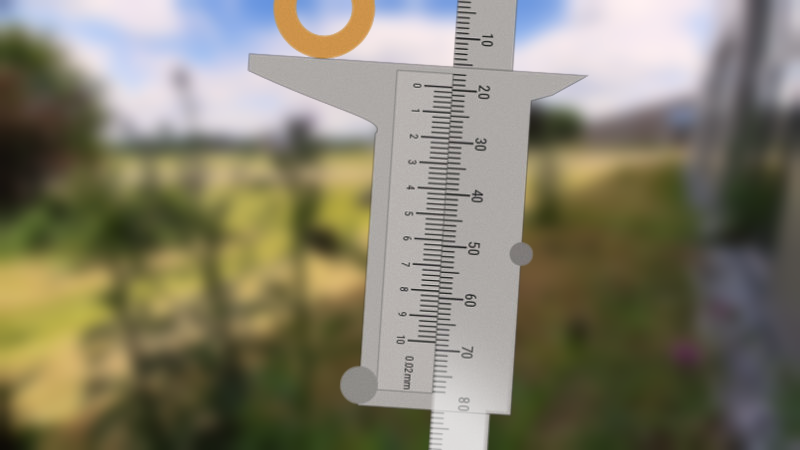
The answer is 19.5 mm
